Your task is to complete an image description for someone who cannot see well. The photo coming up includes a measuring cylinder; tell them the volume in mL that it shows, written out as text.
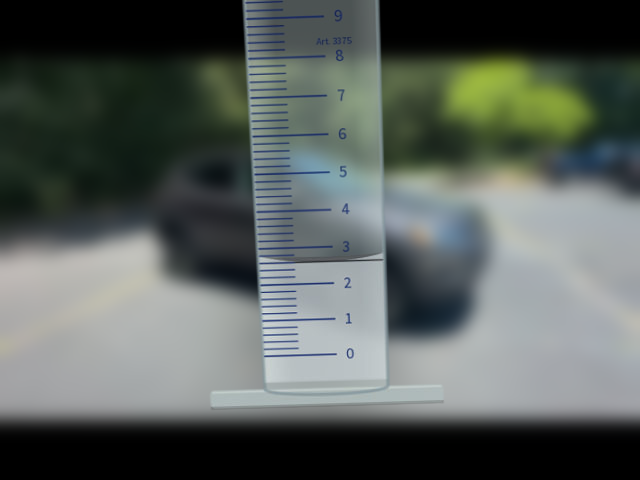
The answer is 2.6 mL
